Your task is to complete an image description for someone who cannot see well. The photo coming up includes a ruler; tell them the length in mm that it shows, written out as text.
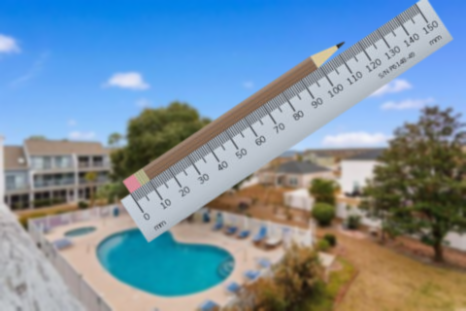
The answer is 115 mm
